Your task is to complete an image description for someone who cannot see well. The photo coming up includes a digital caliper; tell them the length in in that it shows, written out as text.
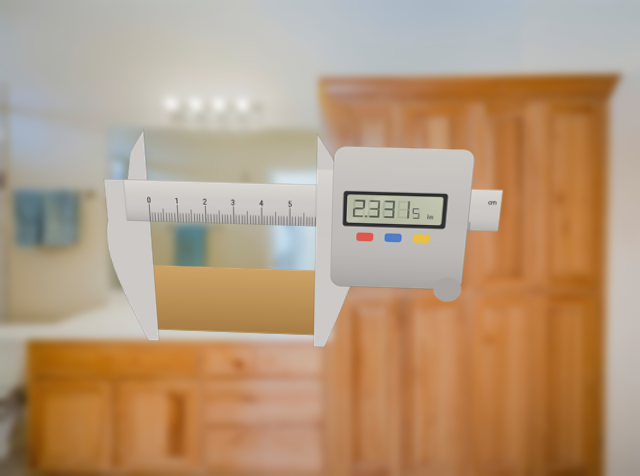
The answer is 2.3315 in
